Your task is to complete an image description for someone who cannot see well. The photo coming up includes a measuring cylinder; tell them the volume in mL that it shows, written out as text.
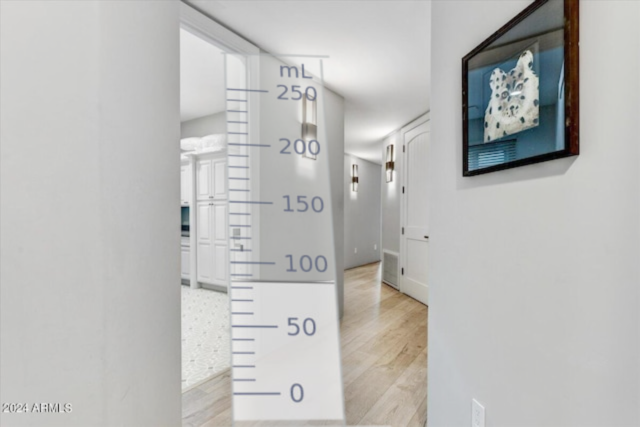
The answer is 85 mL
